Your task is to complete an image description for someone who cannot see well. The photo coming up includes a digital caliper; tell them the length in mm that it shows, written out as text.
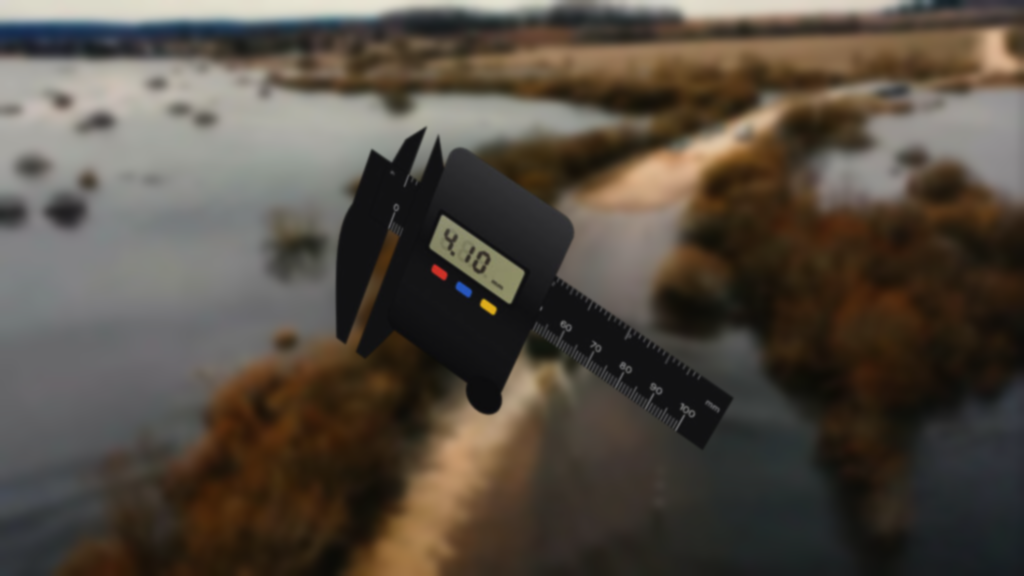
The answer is 4.10 mm
